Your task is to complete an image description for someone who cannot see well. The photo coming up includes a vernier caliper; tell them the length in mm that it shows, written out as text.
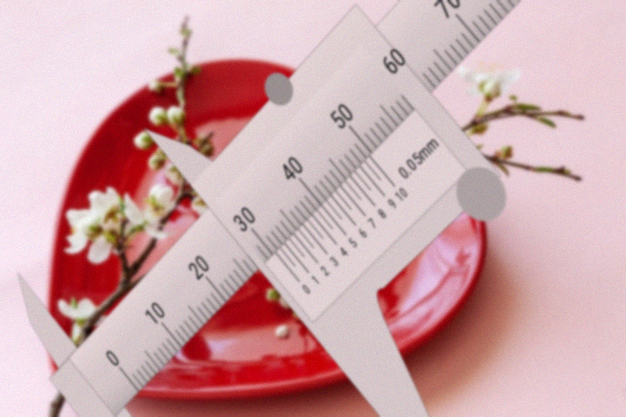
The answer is 30.5 mm
